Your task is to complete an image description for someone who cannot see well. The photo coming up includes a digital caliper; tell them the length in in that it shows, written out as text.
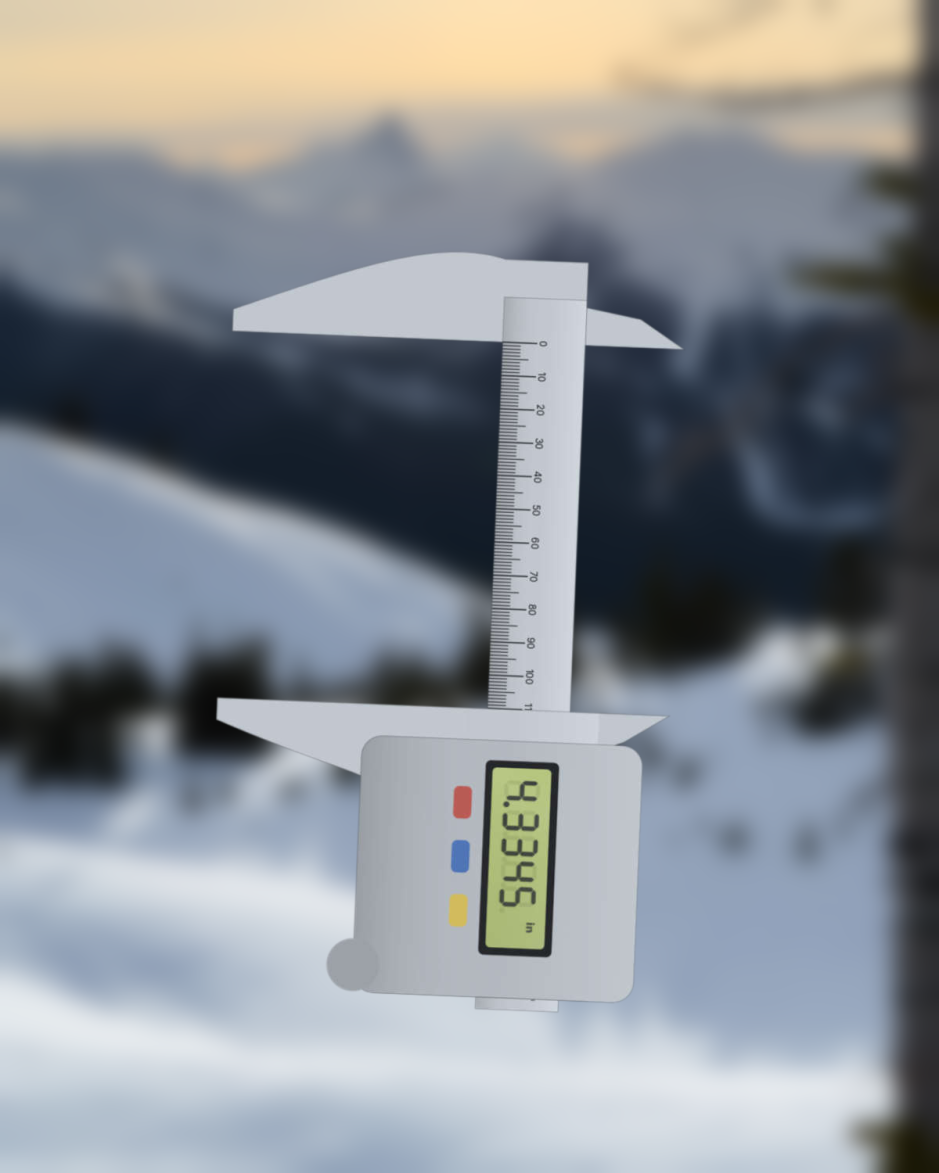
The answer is 4.3345 in
